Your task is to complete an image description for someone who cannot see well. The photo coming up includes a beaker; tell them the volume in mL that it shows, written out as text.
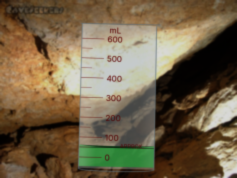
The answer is 50 mL
